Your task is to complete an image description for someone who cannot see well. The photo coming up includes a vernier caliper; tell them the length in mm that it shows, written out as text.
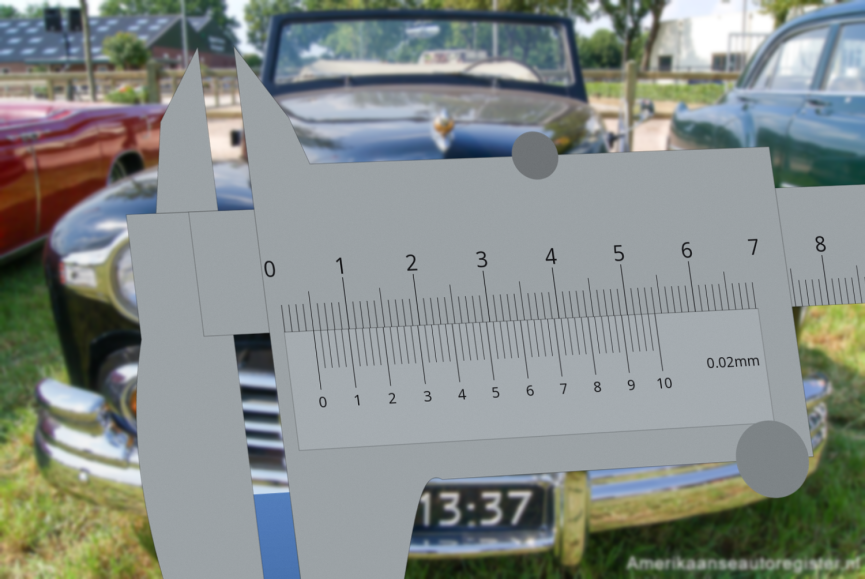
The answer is 5.0 mm
